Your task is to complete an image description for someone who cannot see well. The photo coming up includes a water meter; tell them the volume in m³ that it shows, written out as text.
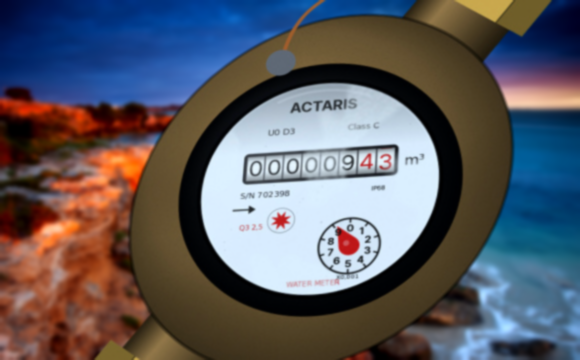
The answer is 9.429 m³
